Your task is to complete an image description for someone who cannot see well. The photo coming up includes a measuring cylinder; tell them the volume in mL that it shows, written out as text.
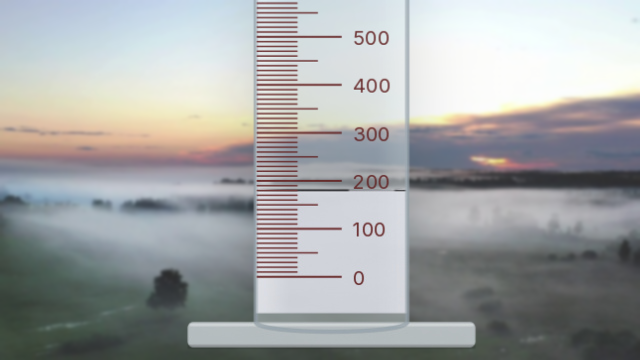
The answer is 180 mL
